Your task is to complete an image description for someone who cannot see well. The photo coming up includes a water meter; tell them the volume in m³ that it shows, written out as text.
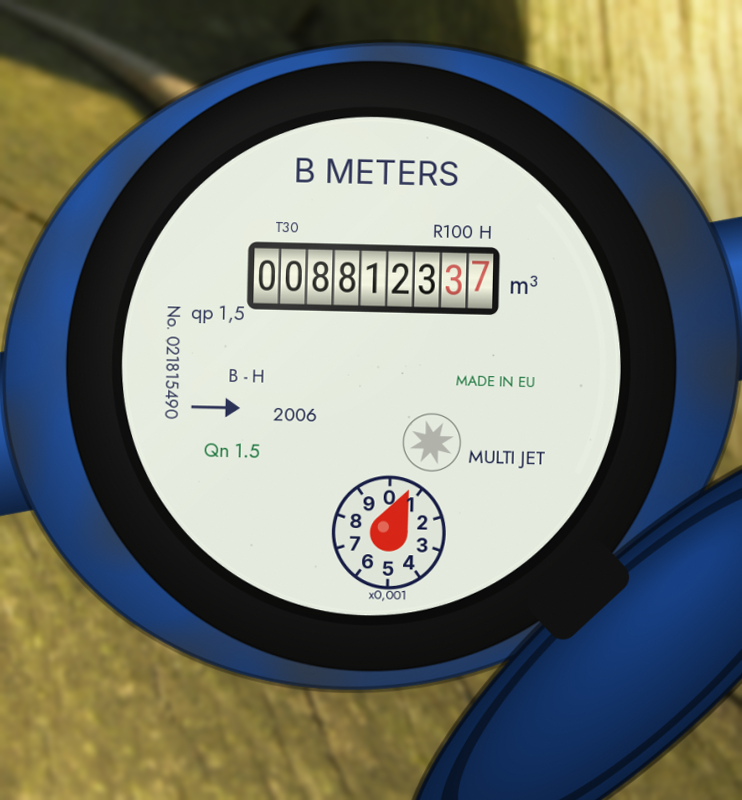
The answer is 88123.370 m³
